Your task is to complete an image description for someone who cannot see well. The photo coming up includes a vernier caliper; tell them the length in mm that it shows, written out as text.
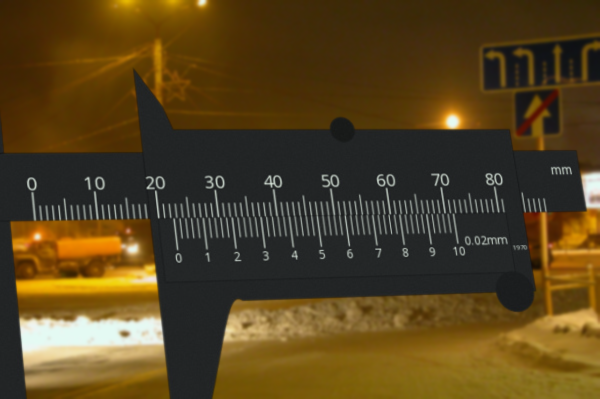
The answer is 22.5 mm
